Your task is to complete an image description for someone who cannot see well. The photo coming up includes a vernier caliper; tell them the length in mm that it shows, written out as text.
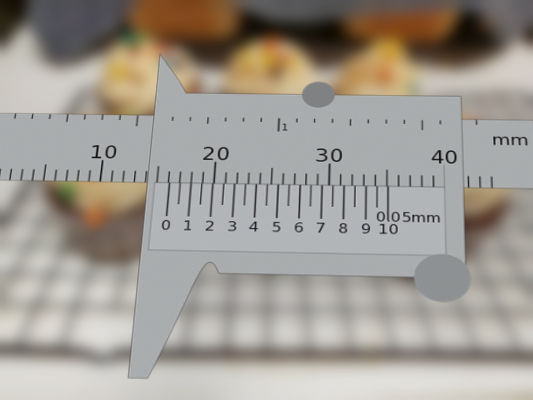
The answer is 16.1 mm
